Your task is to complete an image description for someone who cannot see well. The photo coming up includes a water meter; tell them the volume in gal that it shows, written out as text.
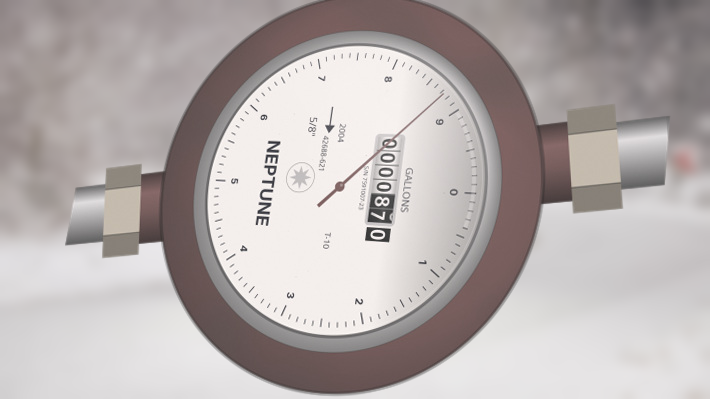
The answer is 868.7 gal
